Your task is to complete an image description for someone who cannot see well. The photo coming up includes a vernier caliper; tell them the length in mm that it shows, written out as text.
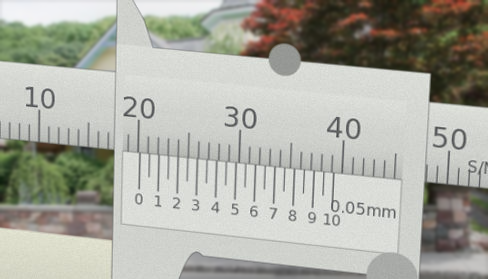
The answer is 20.2 mm
